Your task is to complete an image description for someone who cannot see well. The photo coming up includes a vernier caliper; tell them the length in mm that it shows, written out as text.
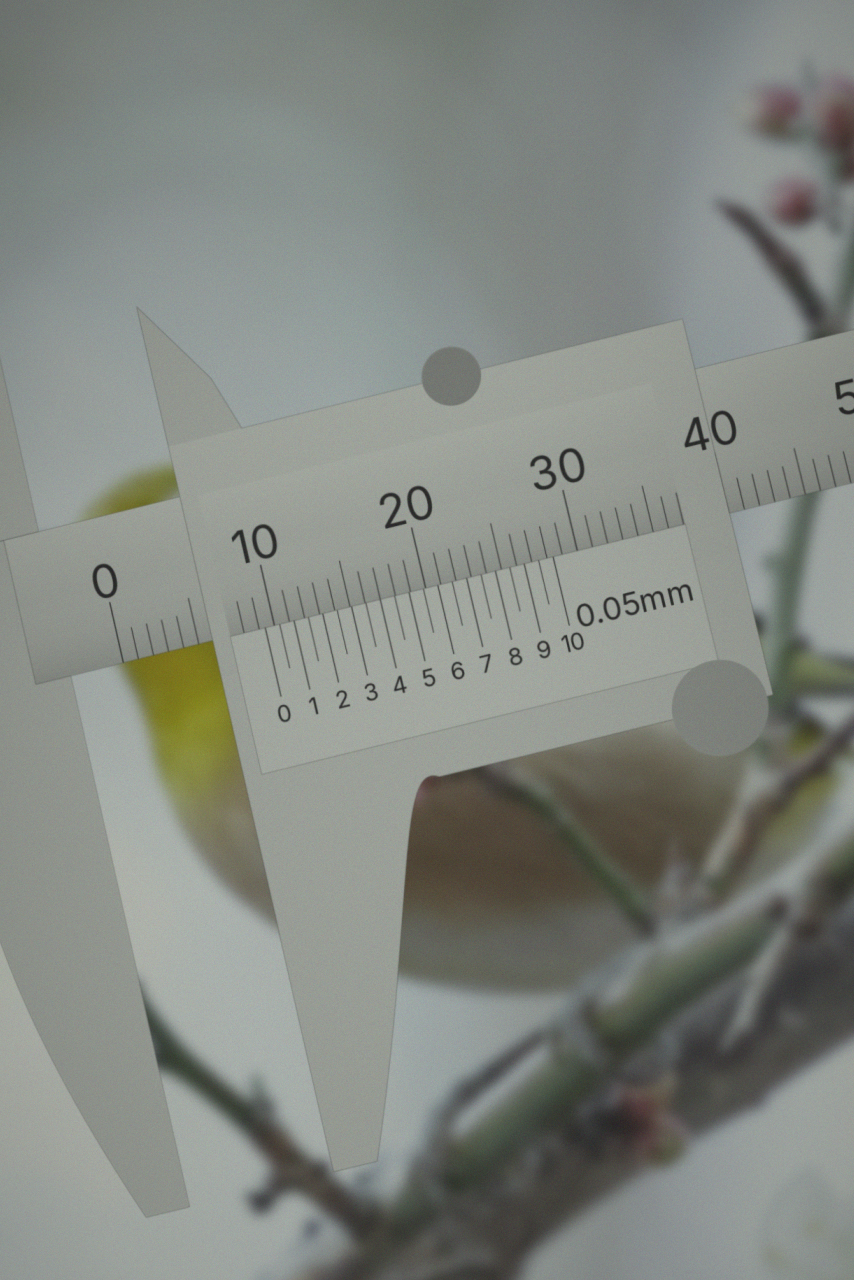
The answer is 9.4 mm
